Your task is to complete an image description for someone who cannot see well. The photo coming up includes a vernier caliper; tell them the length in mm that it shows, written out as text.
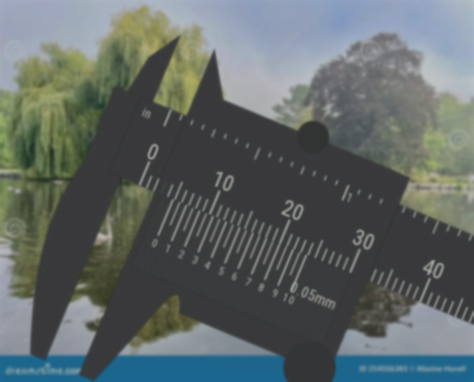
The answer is 4.8 mm
